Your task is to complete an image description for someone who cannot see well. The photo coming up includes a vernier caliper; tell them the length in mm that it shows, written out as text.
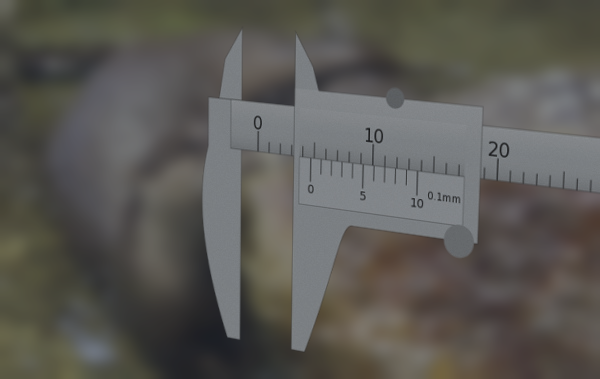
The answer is 4.7 mm
